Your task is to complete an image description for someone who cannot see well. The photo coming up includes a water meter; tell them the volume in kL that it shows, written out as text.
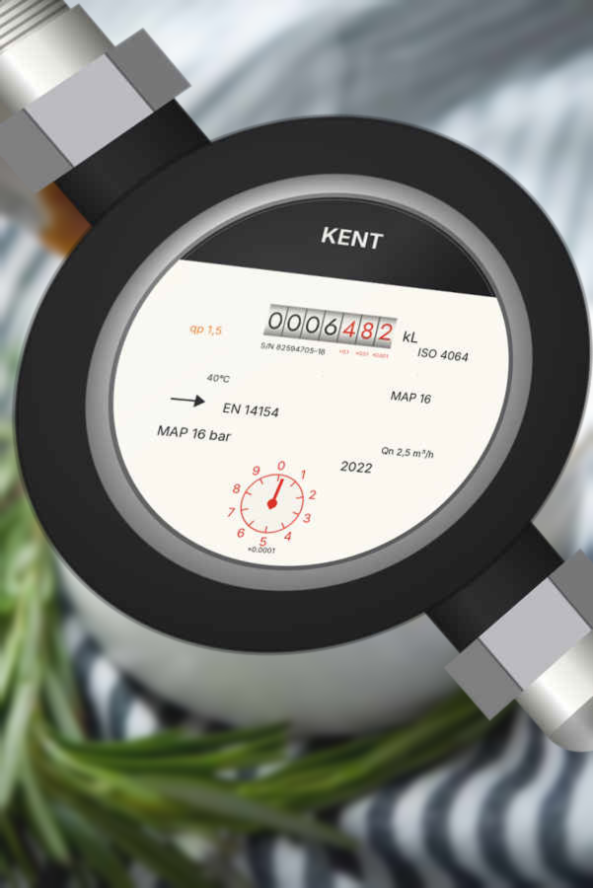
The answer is 6.4820 kL
